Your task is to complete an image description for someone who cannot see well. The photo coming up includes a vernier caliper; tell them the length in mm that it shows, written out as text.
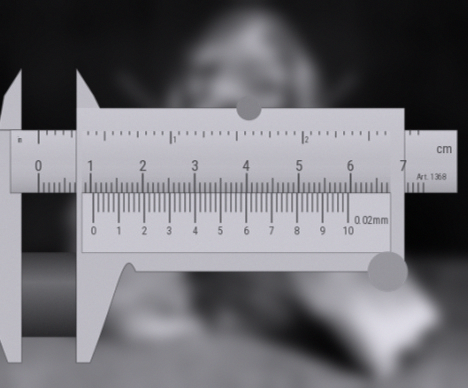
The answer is 10.5 mm
